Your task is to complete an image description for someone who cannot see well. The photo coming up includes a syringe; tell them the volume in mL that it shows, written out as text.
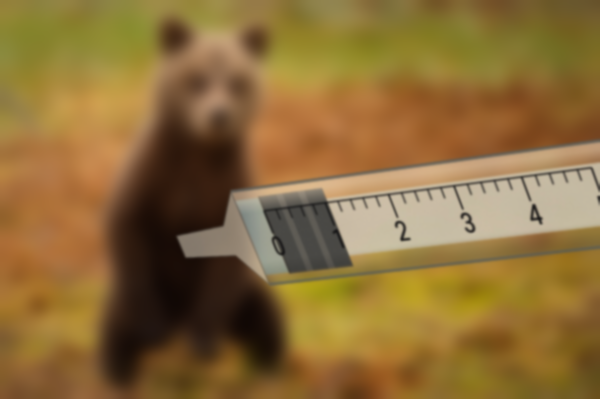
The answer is 0 mL
